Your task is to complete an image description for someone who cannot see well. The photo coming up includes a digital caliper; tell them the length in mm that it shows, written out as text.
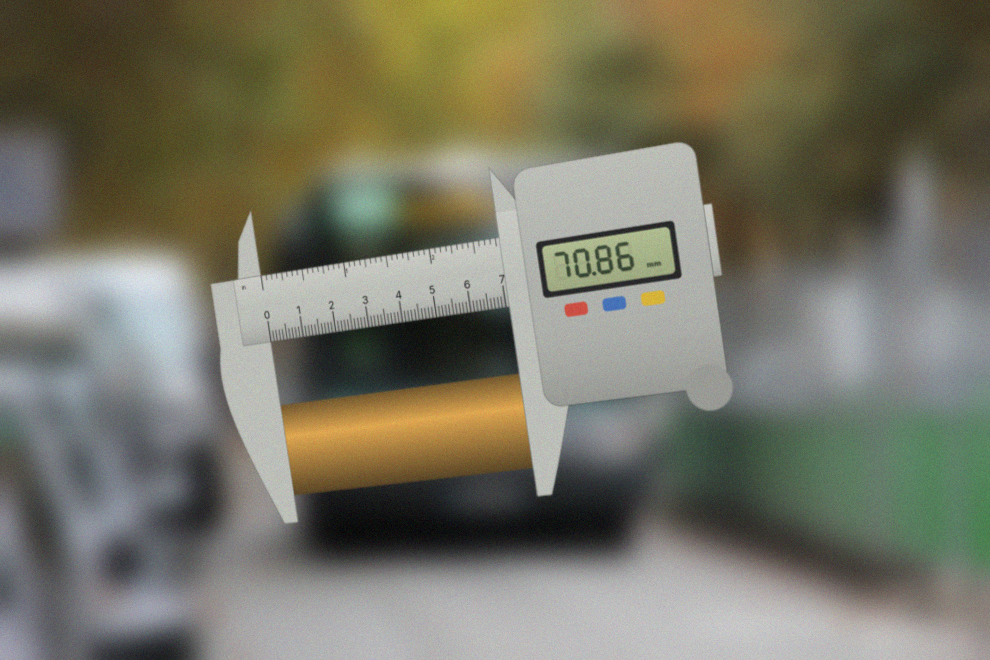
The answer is 70.86 mm
